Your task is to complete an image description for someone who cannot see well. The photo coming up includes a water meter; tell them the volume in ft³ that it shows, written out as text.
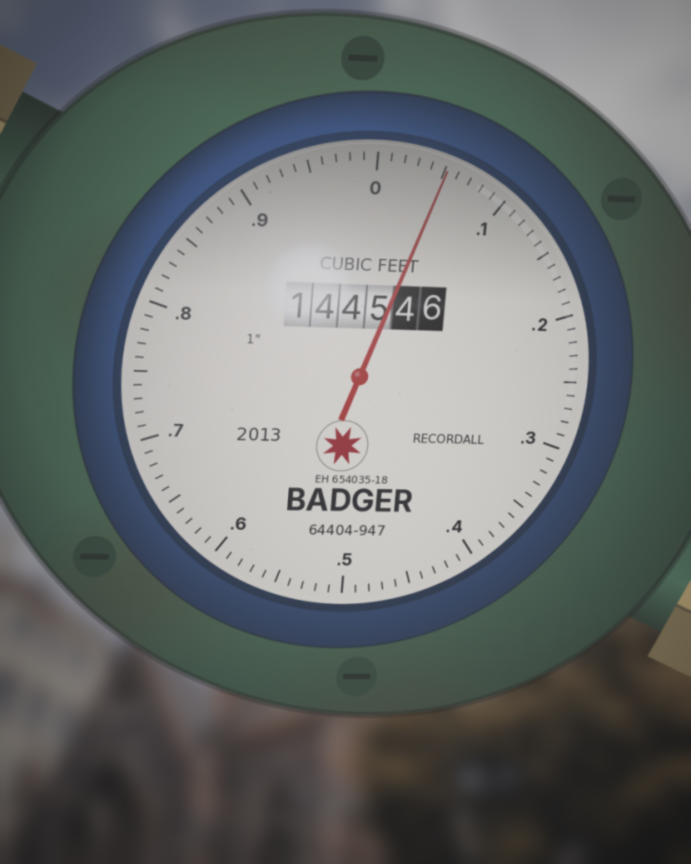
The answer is 144546.05 ft³
